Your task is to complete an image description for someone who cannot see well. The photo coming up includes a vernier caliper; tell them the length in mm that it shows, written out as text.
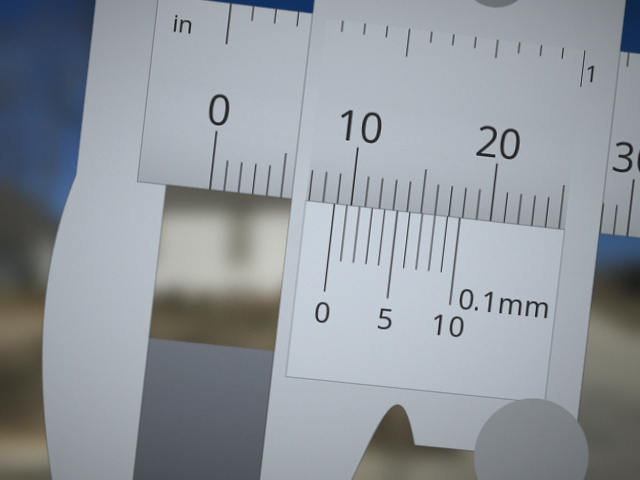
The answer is 8.8 mm
